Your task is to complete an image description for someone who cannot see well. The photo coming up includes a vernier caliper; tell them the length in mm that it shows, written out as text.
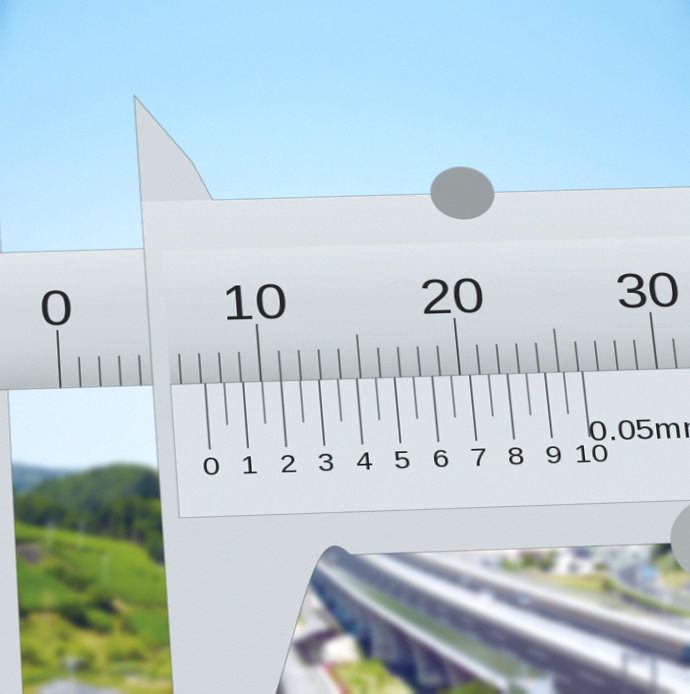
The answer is 7.2 mm
